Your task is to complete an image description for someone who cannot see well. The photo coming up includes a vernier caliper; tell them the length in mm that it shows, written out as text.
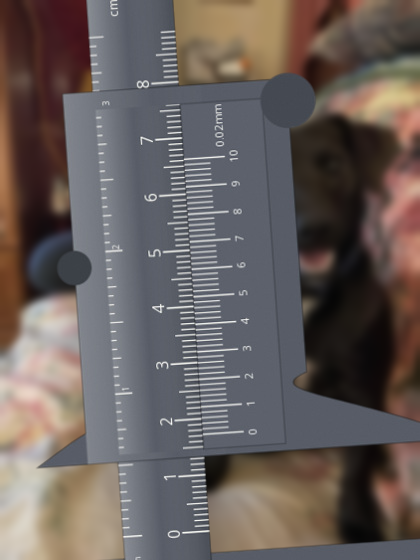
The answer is 17.2 mm
